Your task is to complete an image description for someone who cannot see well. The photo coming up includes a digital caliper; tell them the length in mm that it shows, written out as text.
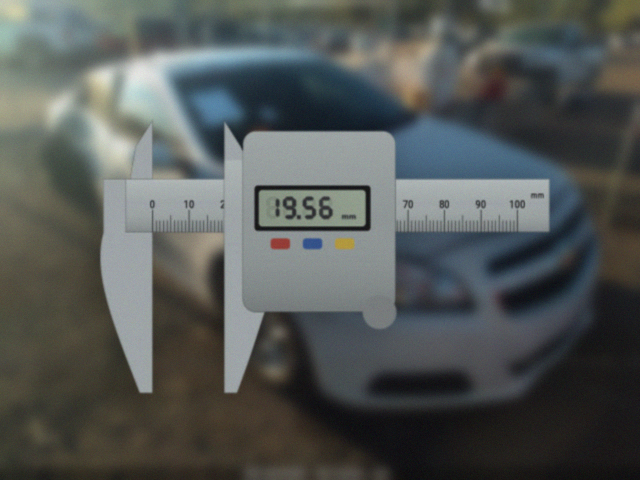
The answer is 19.56 mm
